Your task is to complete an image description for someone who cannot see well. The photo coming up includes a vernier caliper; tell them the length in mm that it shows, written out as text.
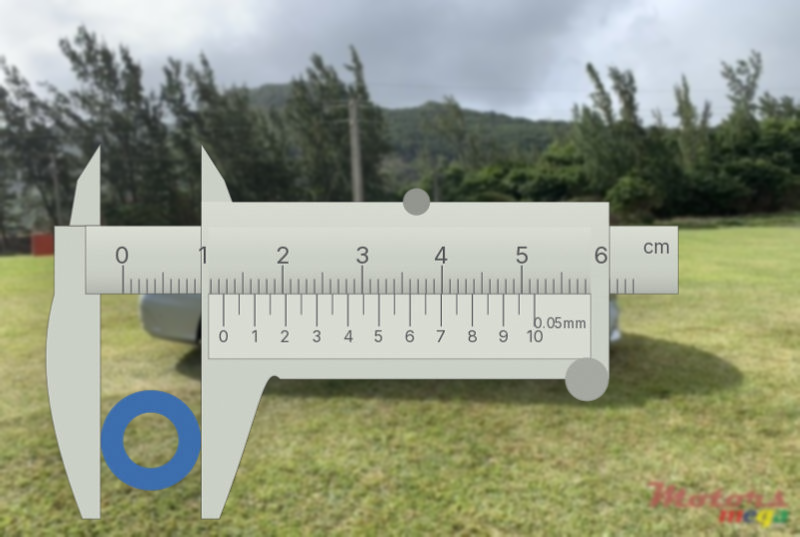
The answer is 12.6 mm
